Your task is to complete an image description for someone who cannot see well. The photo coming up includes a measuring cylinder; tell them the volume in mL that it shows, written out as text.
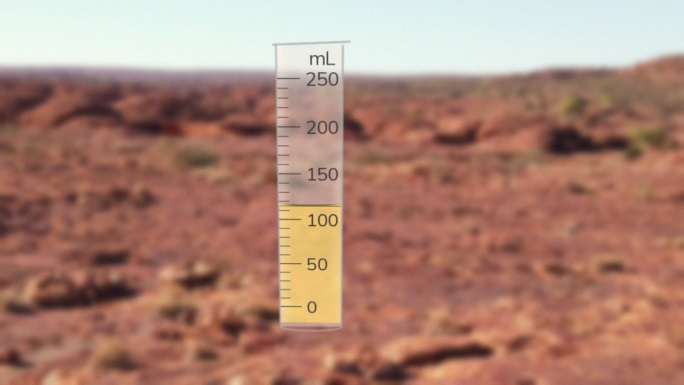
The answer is 115 mL
